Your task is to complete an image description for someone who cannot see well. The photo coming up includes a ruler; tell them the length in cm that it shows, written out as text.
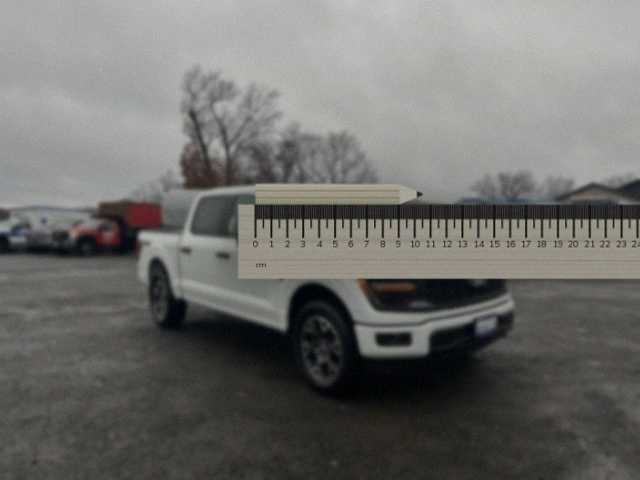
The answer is 10.5 cm
